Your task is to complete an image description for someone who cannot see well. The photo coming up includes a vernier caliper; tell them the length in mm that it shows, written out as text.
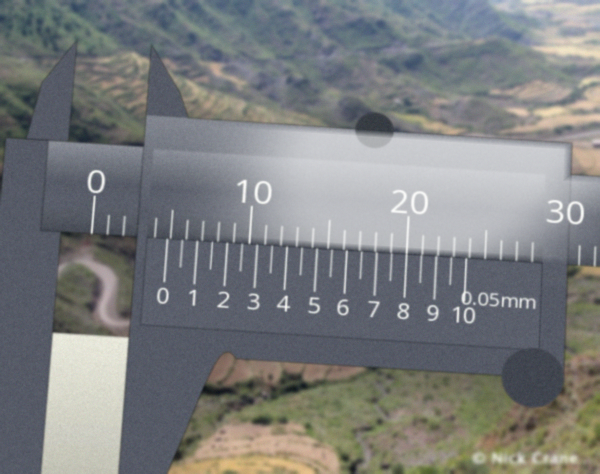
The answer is 4.8 mm
